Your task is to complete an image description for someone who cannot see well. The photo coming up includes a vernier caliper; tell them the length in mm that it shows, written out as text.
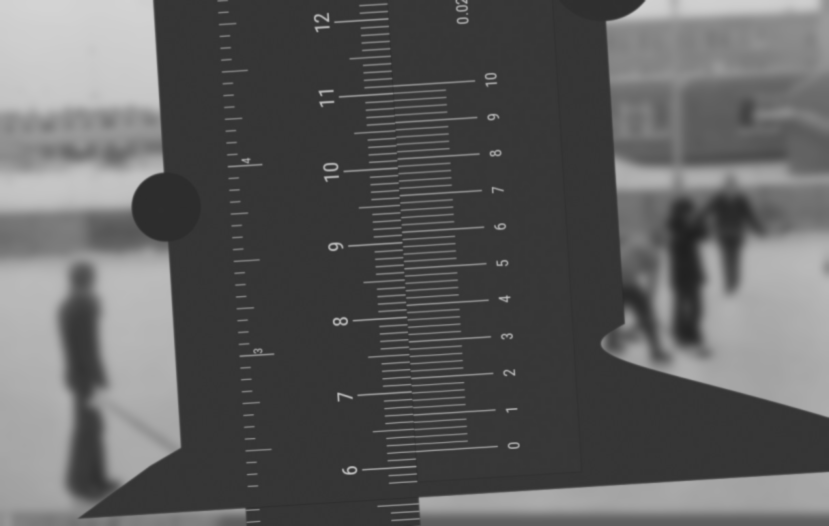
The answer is 62.0 mm
